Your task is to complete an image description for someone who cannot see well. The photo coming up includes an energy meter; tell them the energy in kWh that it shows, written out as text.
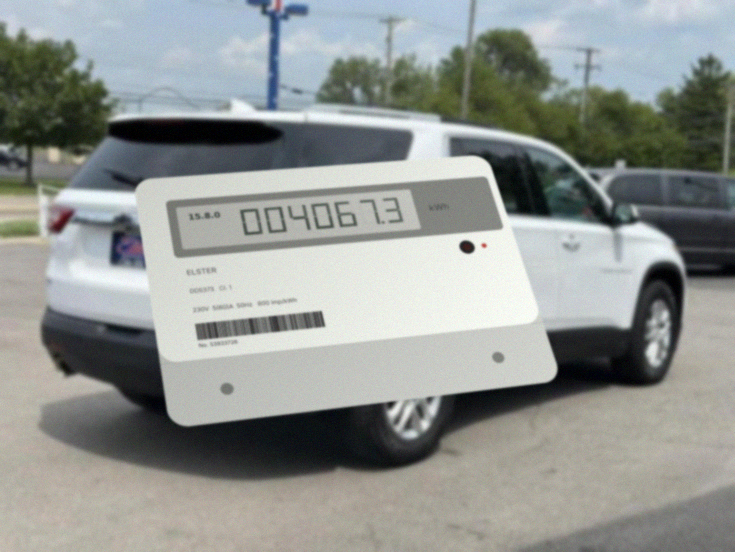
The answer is 4067.3 kWh
